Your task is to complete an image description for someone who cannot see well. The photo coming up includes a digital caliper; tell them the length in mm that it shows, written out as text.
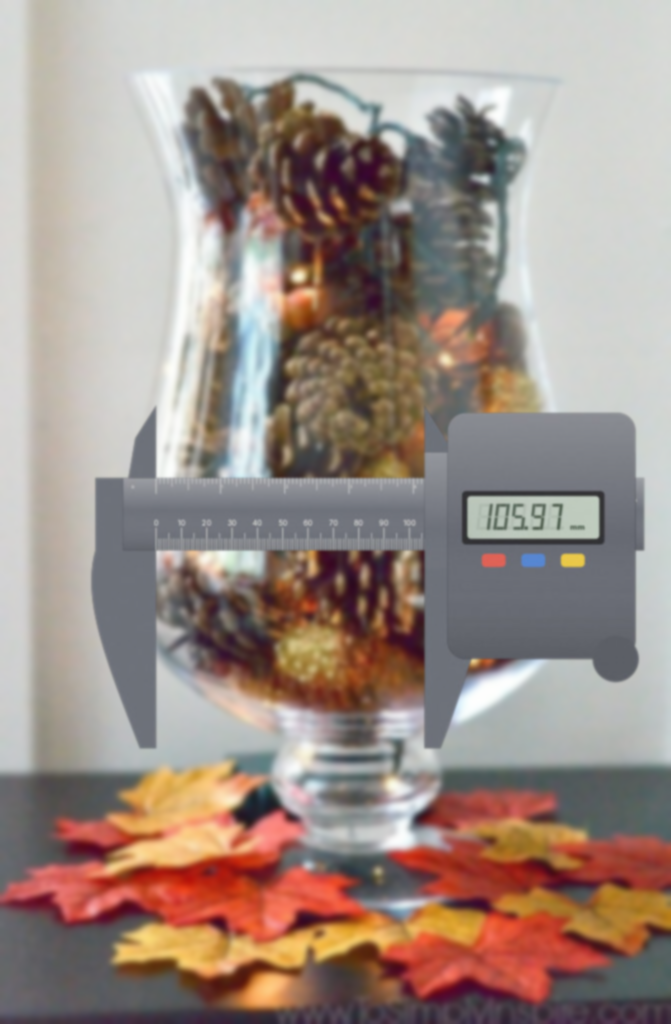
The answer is 105.97 mm
